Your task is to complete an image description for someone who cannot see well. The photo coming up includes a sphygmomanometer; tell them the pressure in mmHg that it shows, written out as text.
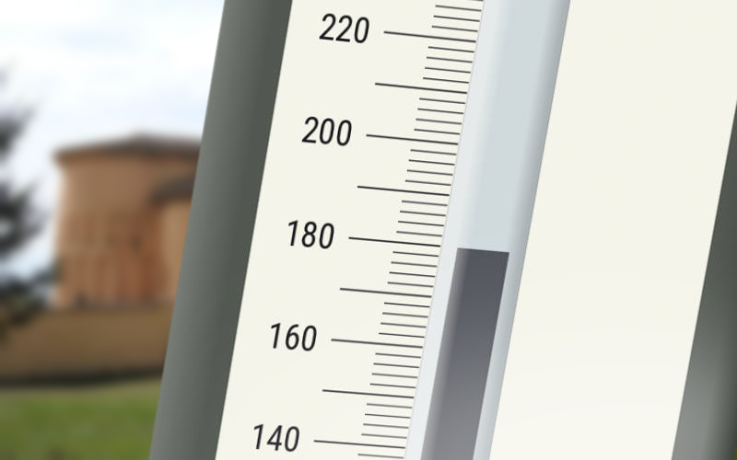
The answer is 180 mmHg
